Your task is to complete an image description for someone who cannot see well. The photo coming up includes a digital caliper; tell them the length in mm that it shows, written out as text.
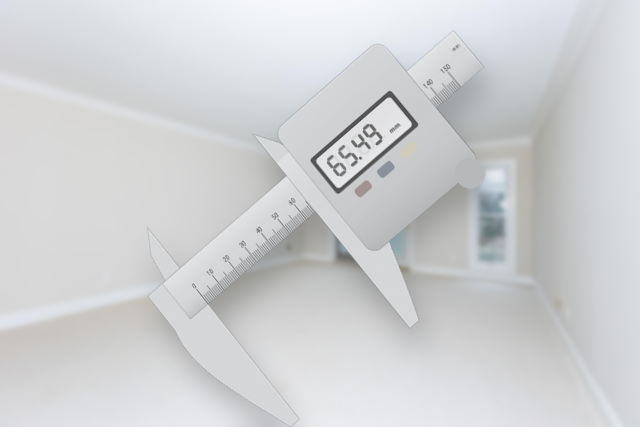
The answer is 65.49 mm
